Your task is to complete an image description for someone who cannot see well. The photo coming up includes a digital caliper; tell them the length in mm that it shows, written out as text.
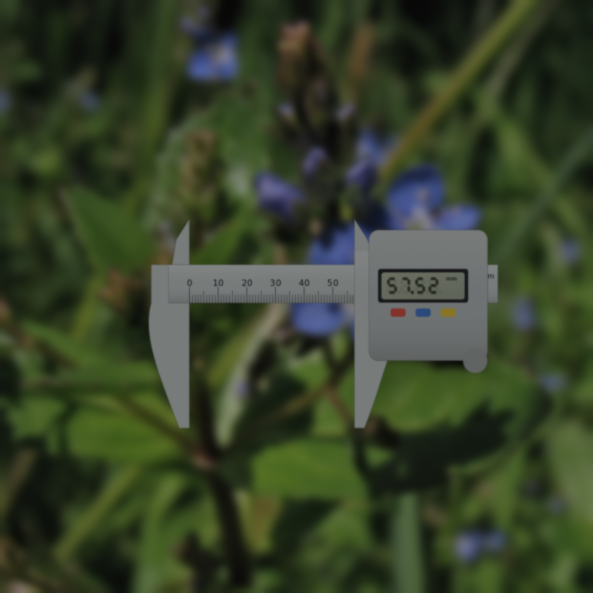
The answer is 57.52 mm
